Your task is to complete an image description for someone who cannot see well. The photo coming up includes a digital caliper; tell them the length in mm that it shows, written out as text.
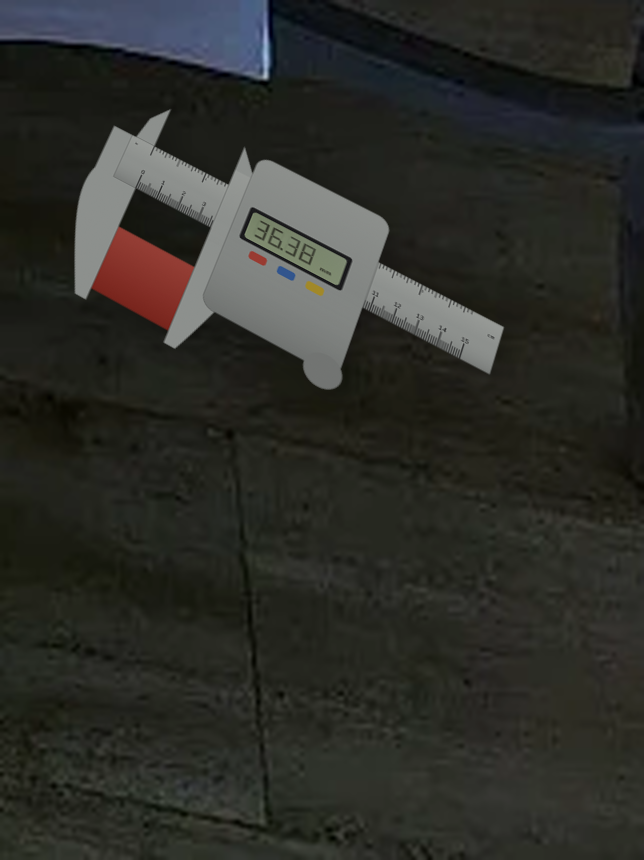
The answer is 36.38 mm
